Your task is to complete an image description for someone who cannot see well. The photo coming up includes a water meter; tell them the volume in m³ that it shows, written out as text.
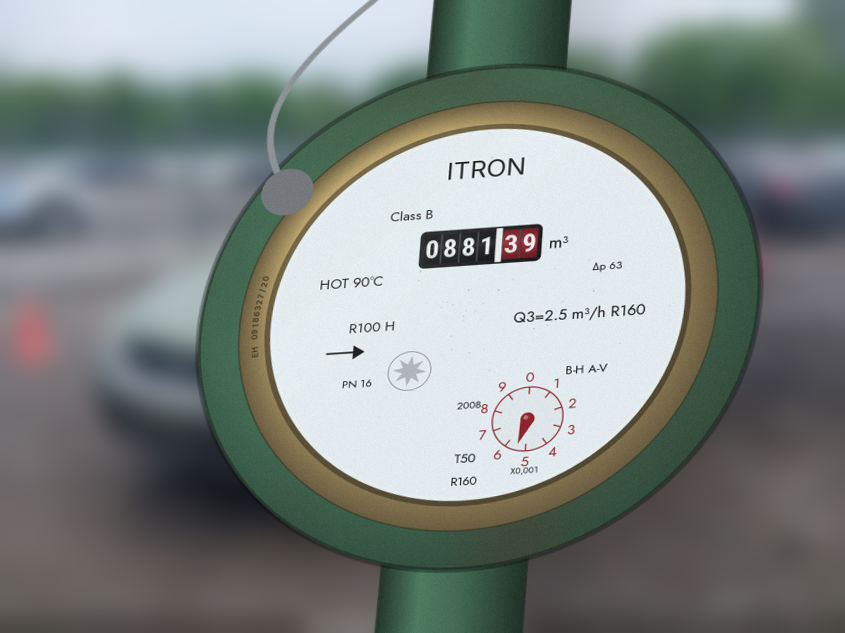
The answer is 881.395 m³
